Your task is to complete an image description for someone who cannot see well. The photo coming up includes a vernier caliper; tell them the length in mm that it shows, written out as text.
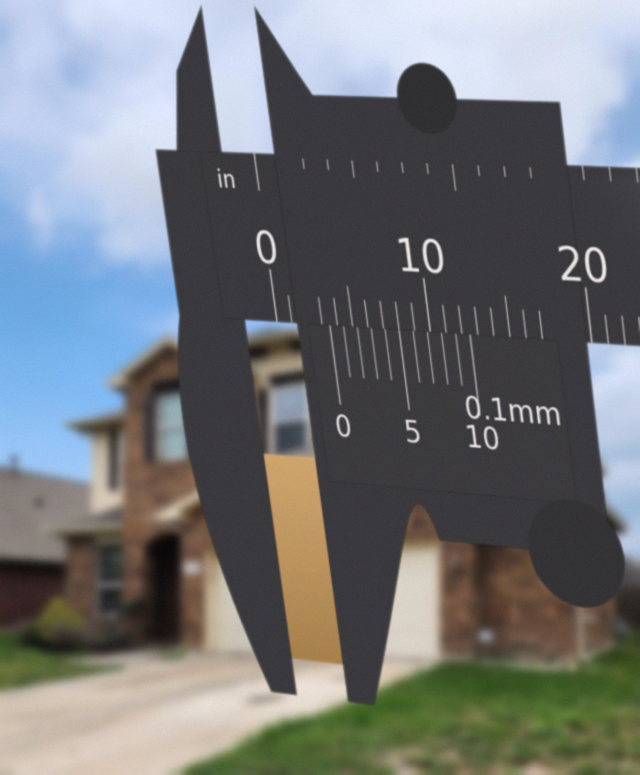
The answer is 3.5 mm
